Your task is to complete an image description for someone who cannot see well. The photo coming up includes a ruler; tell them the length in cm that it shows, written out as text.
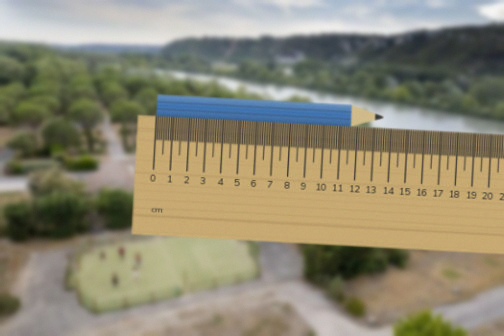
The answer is 13.5 cm
